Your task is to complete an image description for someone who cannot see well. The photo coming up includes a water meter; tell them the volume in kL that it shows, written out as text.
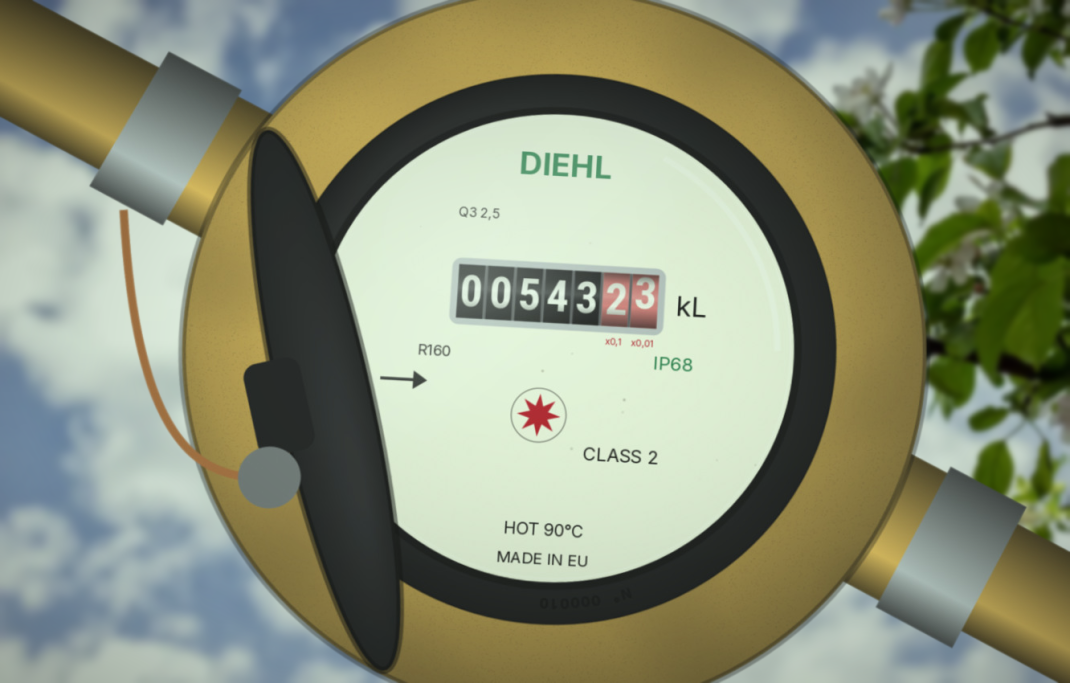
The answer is 543.23 kL
